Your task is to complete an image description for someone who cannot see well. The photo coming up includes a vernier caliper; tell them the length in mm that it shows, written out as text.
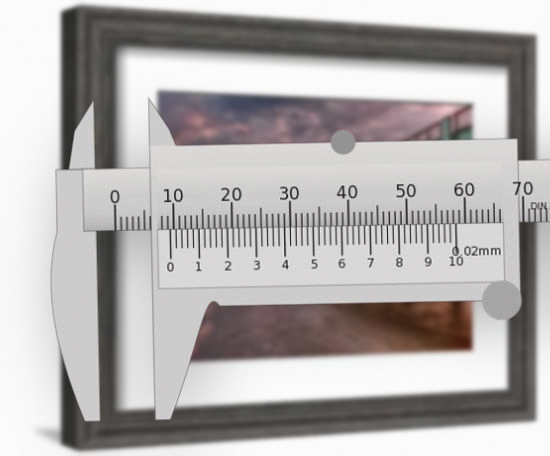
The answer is 9.4 mm
